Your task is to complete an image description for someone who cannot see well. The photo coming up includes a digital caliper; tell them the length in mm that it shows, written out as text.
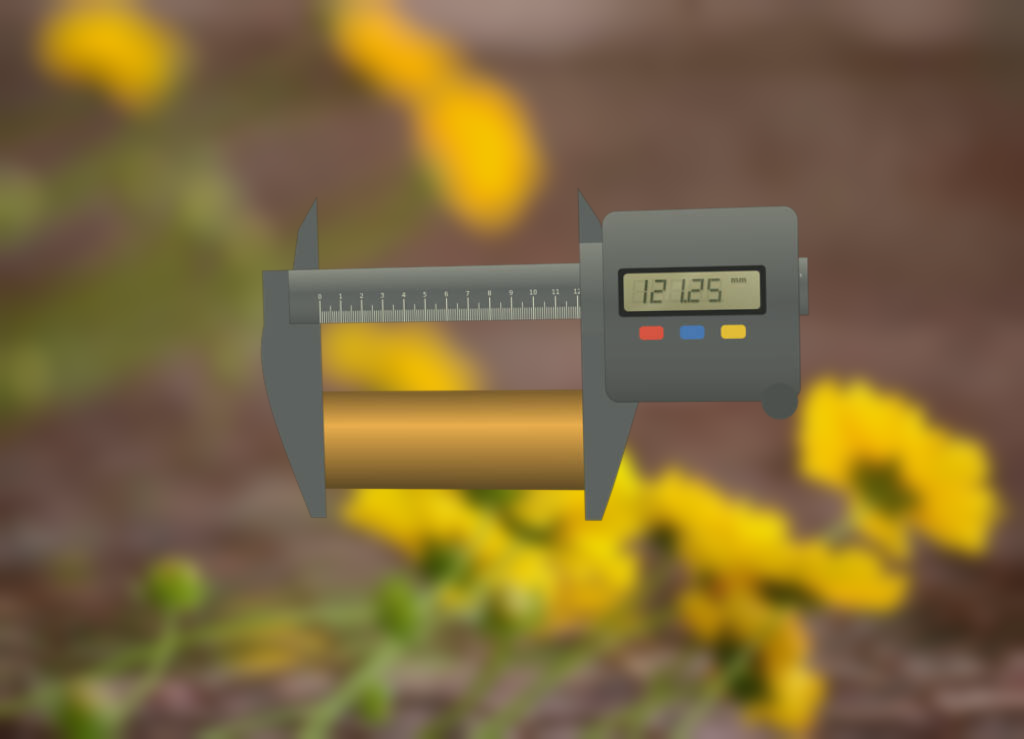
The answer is 121.25 mm
